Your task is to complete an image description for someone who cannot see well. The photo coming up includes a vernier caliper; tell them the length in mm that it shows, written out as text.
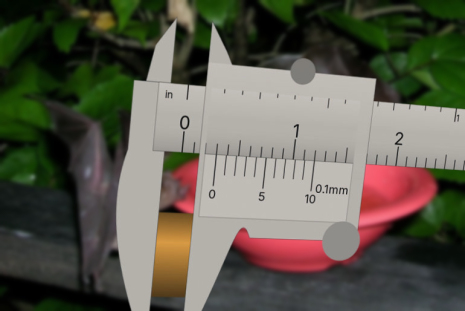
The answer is 3.0 mm
